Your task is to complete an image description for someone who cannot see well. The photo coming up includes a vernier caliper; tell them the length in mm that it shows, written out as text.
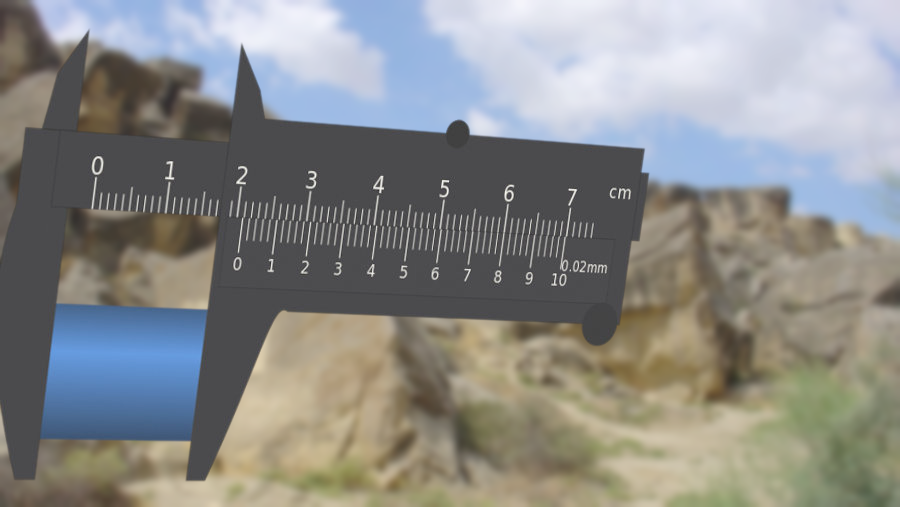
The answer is 20.8 mm
